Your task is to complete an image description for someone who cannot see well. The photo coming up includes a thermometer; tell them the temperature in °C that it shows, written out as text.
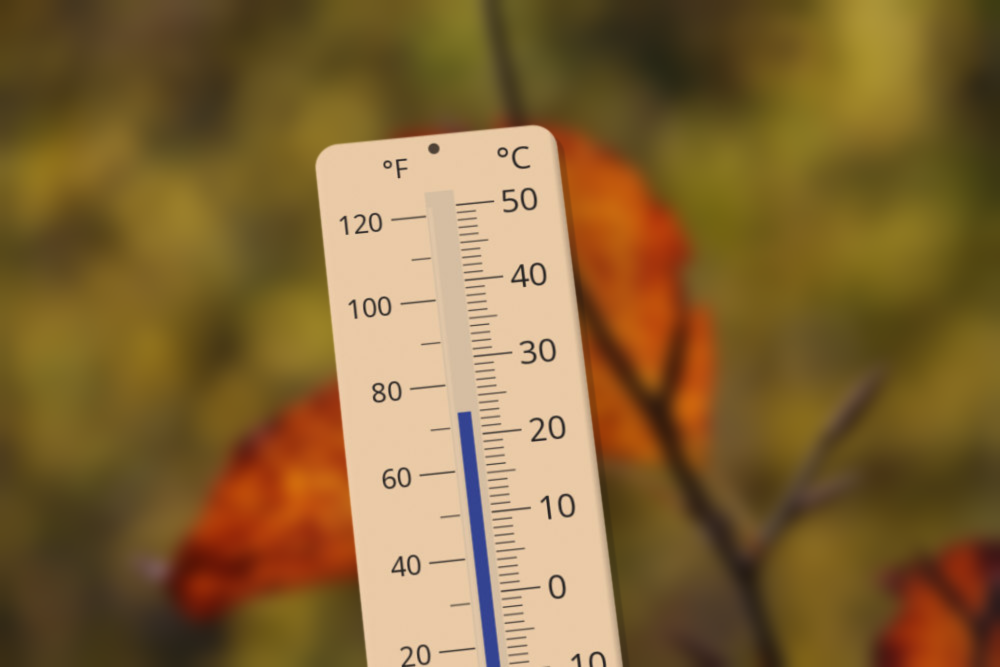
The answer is 23 °C
